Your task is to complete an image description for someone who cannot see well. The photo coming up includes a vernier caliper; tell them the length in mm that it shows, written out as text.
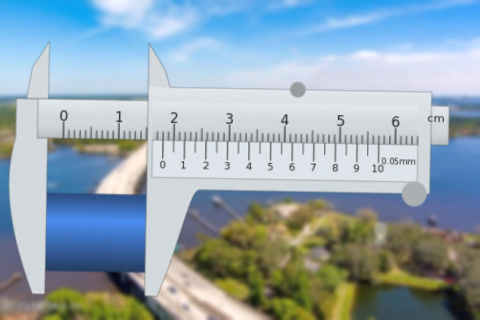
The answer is 18.0 mm
